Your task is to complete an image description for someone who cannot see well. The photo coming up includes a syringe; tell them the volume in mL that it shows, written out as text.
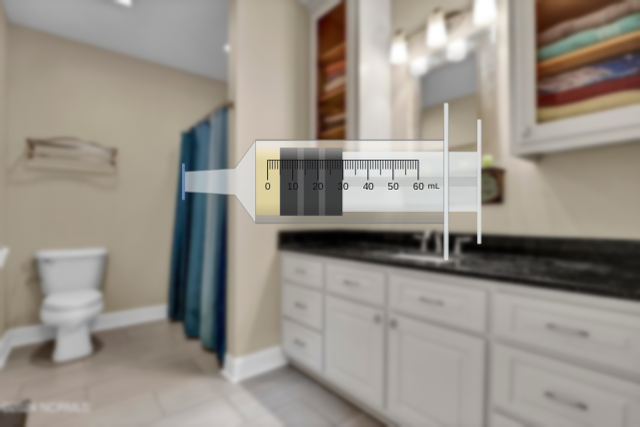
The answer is 5 mL
